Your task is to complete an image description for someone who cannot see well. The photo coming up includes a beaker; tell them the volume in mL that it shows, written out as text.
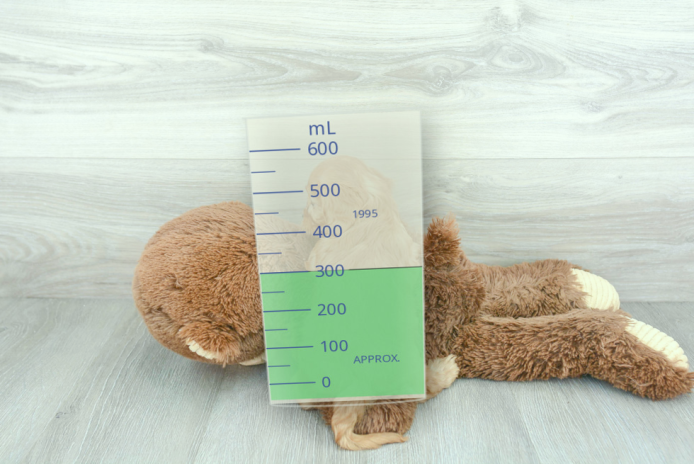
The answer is 300 mL
